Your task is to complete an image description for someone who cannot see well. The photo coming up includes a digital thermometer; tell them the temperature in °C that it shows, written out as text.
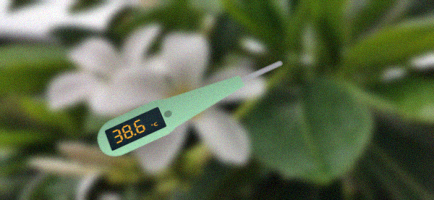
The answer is 38.6 °C
